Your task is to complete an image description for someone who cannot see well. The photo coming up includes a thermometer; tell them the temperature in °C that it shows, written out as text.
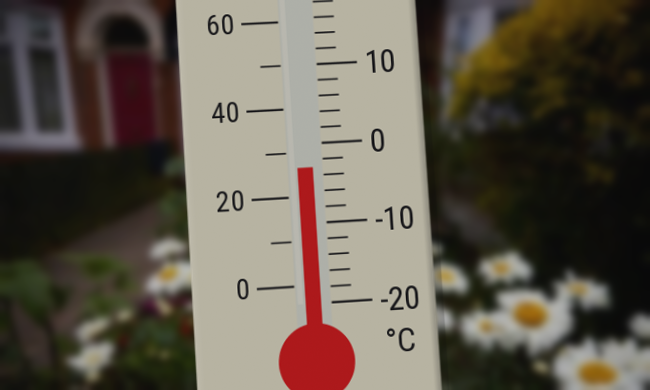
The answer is -3 °C
